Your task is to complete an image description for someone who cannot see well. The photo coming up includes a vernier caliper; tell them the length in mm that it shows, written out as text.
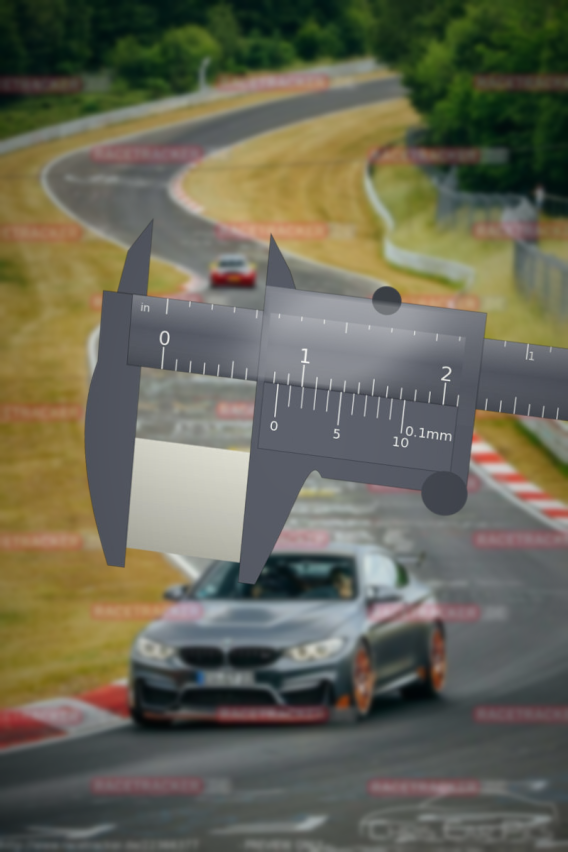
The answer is 8.3 mm
